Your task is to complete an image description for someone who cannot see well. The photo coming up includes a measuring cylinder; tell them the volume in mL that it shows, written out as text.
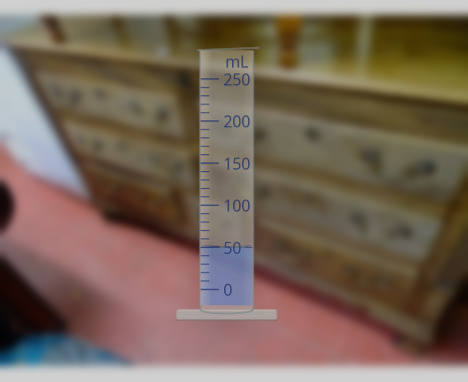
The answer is 50 mL
